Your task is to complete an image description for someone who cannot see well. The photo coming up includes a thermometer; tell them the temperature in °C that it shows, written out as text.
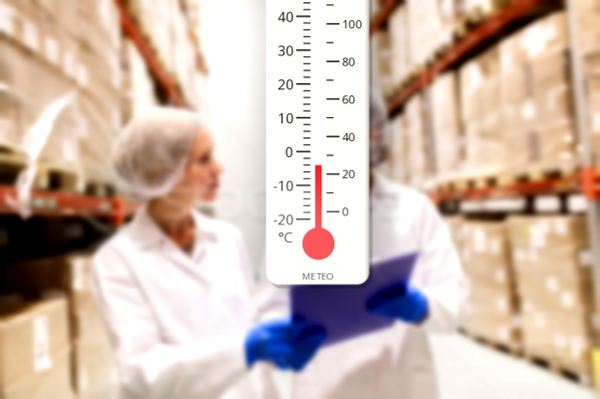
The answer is -4 °C
